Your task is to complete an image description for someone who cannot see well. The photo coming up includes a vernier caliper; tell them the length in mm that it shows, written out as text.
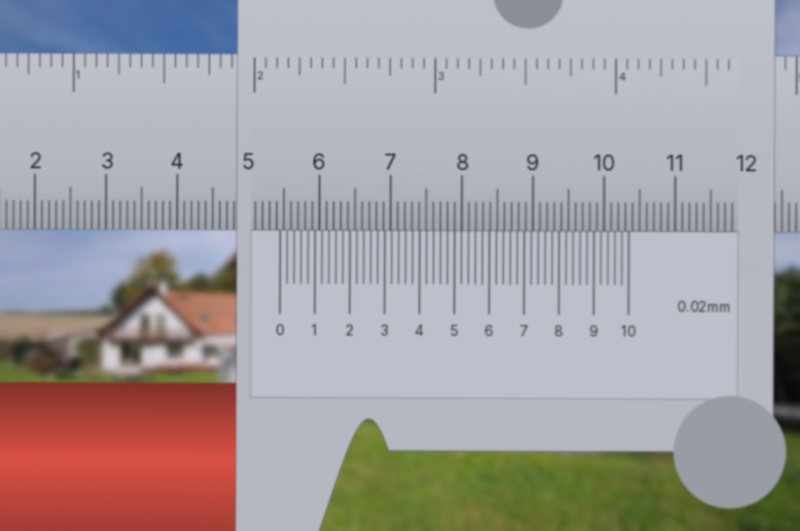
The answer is 54.5 mm
